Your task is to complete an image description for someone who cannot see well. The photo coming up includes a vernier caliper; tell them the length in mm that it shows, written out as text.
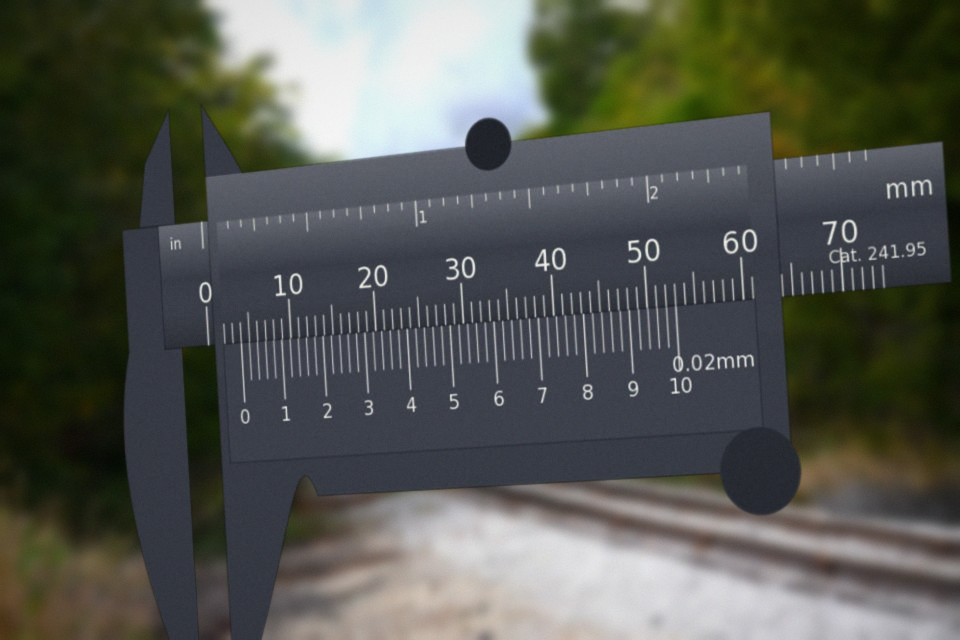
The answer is 4.0 mm
